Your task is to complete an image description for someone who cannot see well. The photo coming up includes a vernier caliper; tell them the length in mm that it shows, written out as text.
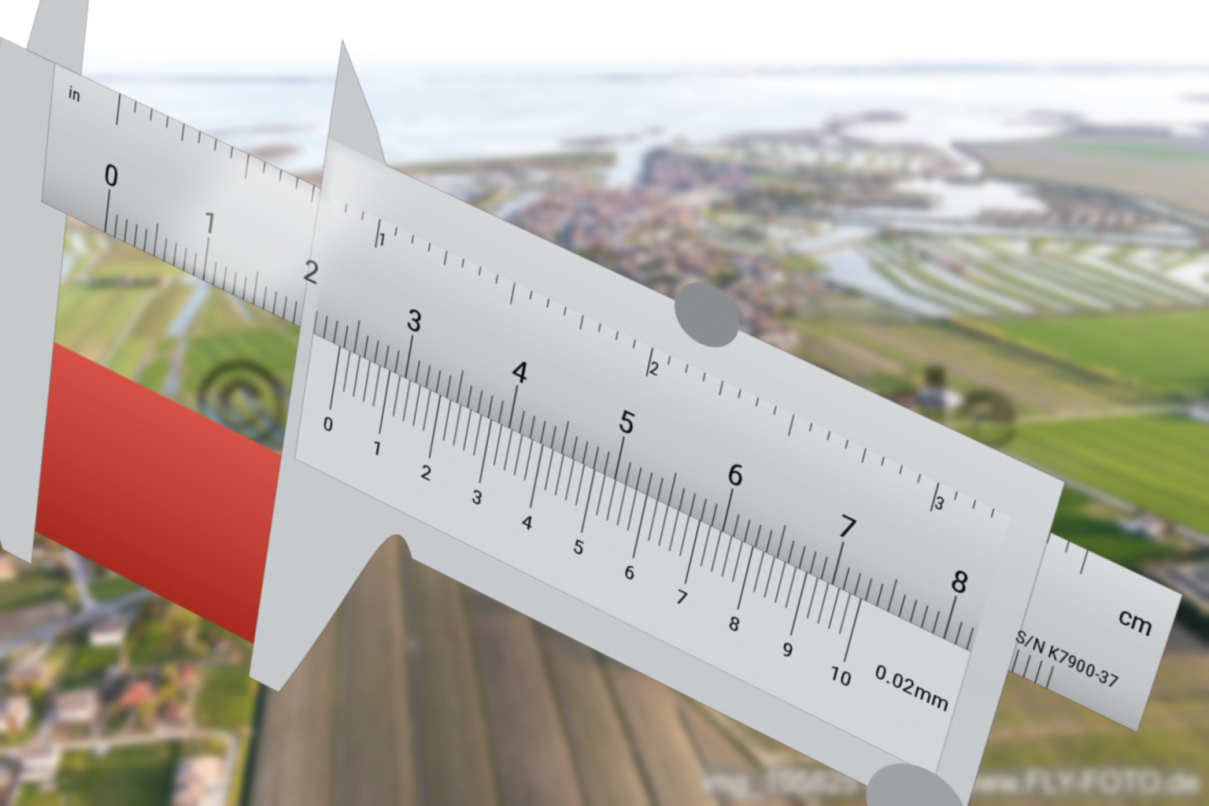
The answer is 23.6 mm
